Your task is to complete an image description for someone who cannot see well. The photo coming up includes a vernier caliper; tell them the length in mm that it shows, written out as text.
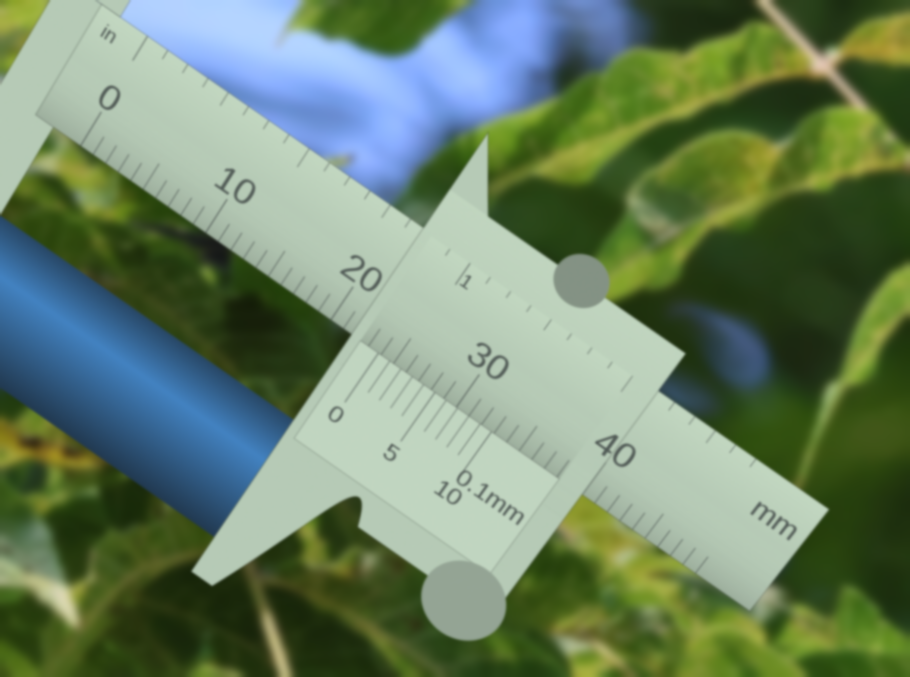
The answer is 23.8 mm
